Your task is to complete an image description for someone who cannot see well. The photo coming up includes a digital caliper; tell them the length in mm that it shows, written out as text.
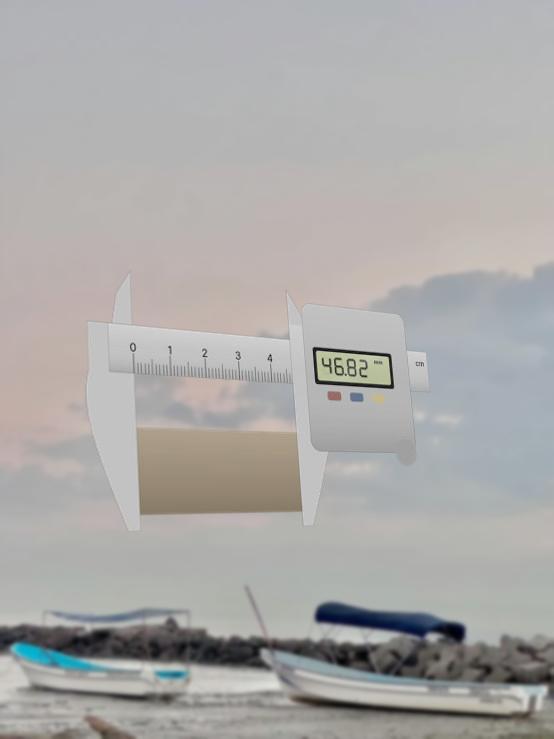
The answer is 46.82 mm
